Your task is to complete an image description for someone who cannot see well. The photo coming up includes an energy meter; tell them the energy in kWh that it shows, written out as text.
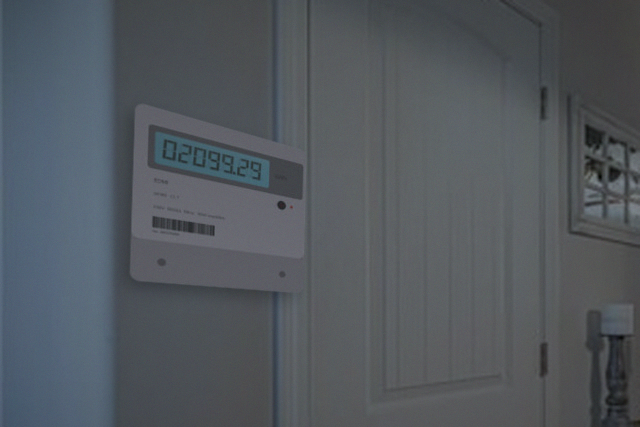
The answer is 2099.29 kWh
